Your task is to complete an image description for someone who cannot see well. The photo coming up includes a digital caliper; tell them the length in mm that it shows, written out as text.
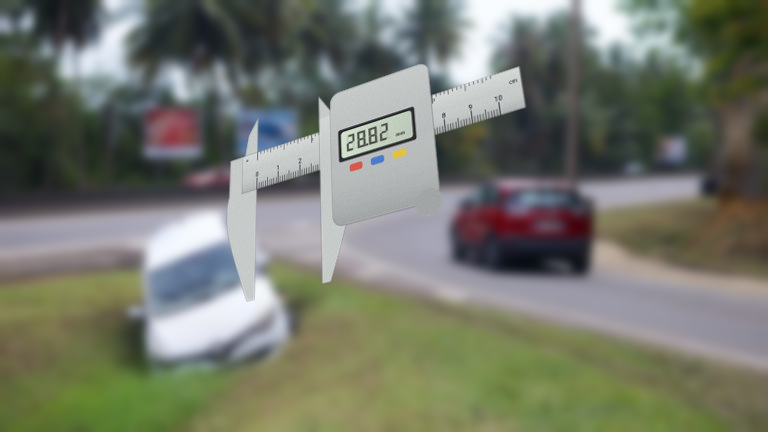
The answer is 28.82 mm
